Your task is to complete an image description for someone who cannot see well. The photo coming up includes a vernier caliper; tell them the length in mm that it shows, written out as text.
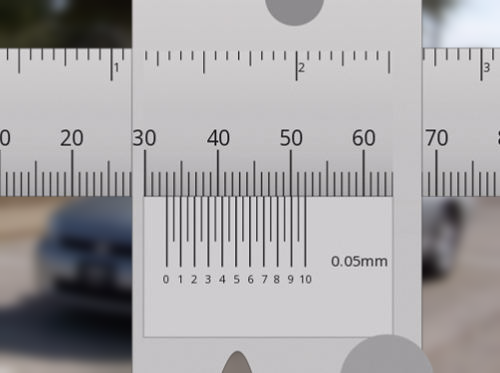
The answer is 33.0 mm
